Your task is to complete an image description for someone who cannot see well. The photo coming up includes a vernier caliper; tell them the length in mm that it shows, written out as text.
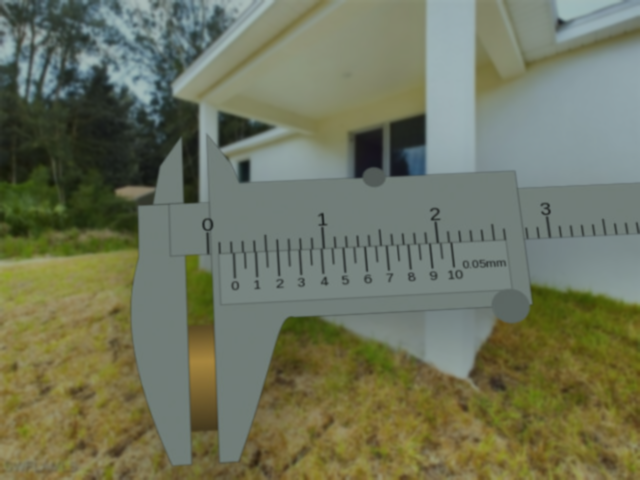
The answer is 2.2 mm
